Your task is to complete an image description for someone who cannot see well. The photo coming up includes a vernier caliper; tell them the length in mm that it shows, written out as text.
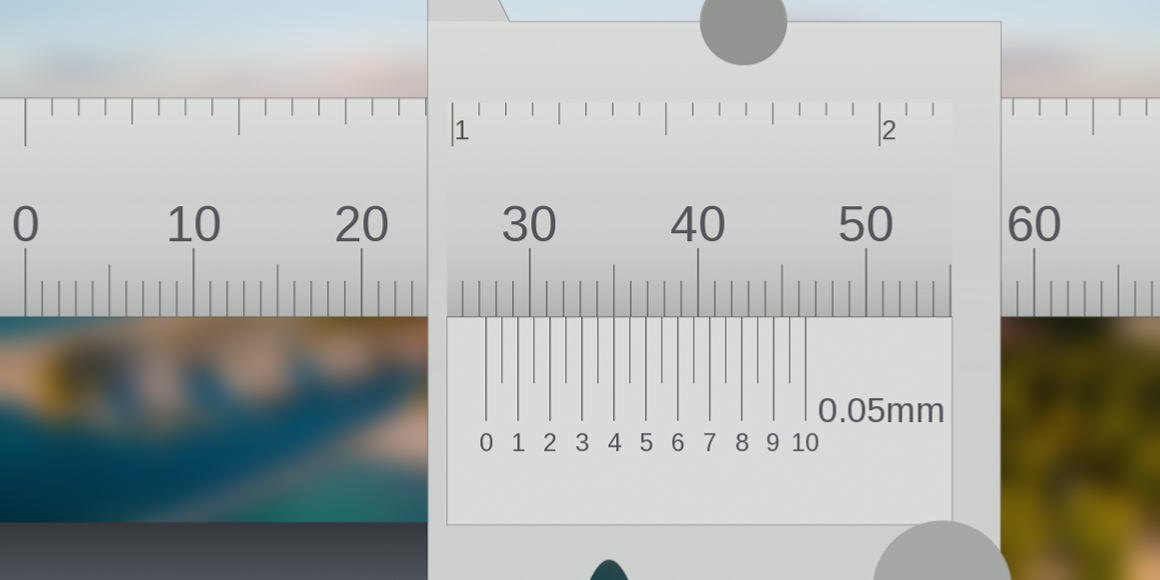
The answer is 27.4 mm
